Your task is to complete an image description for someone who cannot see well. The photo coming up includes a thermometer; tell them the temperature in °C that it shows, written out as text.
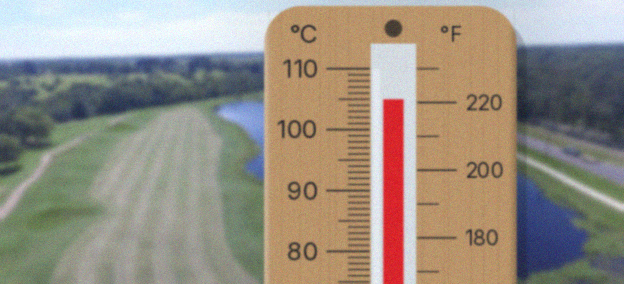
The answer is 105 °C
